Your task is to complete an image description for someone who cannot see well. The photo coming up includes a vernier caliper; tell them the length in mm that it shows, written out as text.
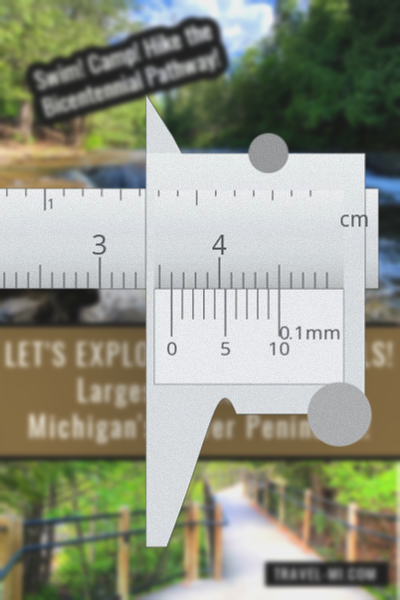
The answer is 36.0 mm
